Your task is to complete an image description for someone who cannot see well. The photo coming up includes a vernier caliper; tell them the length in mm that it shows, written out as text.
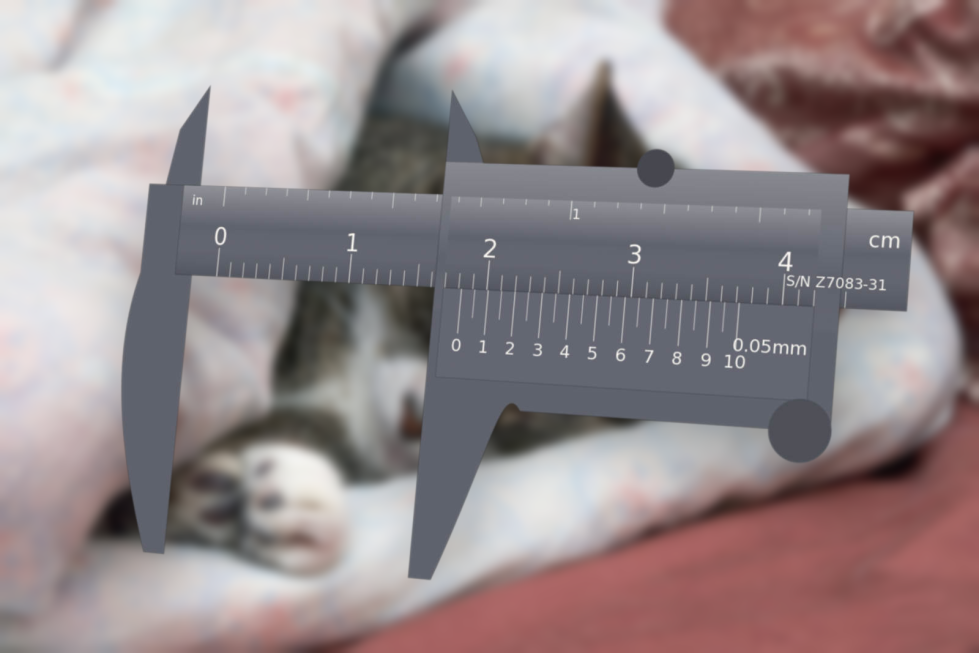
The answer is 18.2 mm
